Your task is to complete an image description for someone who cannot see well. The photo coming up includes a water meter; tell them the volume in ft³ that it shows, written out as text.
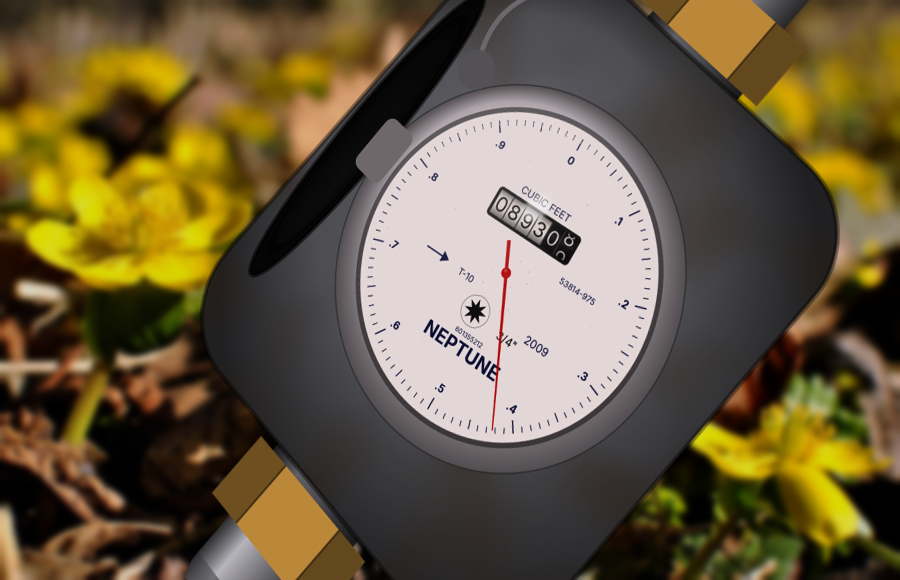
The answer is 89308.42 ft³
